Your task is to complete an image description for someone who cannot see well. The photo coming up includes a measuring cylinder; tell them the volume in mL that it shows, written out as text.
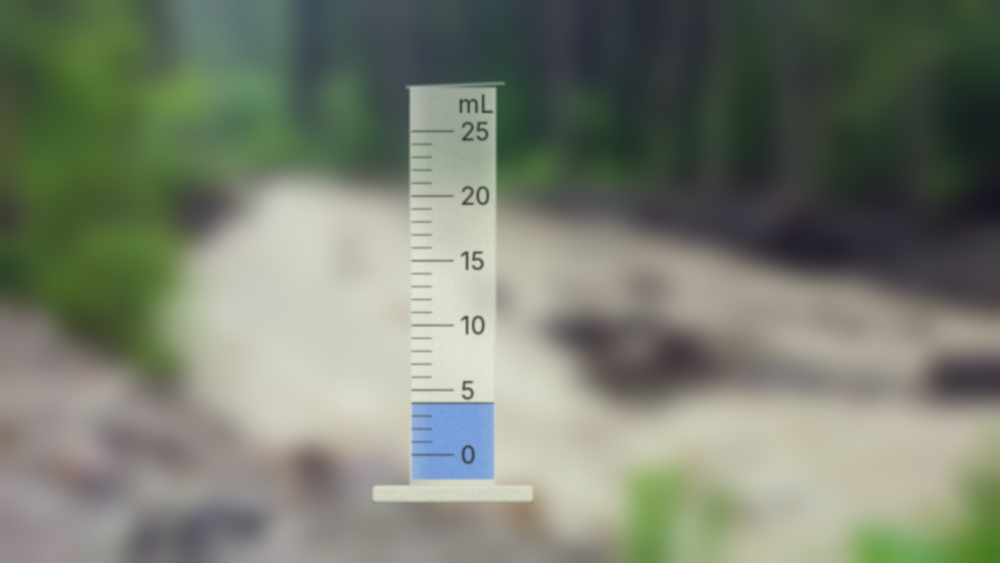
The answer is 4 mL
